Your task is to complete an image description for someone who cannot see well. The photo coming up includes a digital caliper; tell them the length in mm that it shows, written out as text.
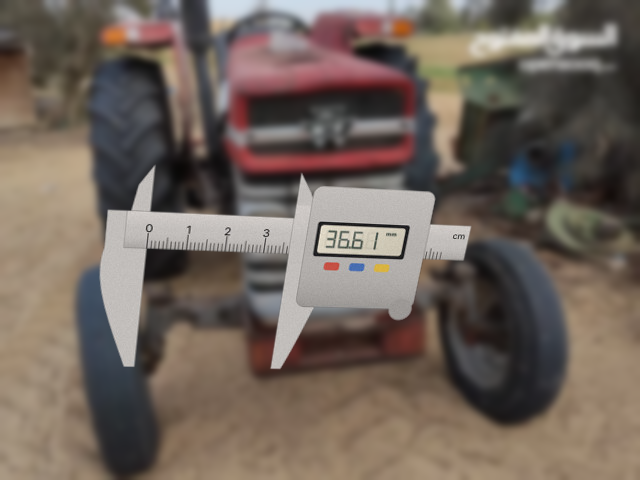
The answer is 36.61 mm
